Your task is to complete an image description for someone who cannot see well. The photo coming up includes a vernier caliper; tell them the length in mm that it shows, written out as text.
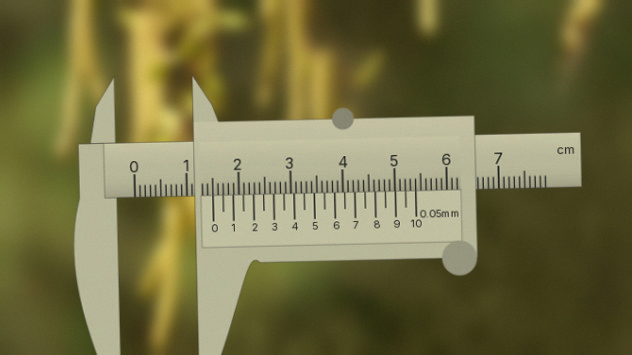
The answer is 15.0 mm
